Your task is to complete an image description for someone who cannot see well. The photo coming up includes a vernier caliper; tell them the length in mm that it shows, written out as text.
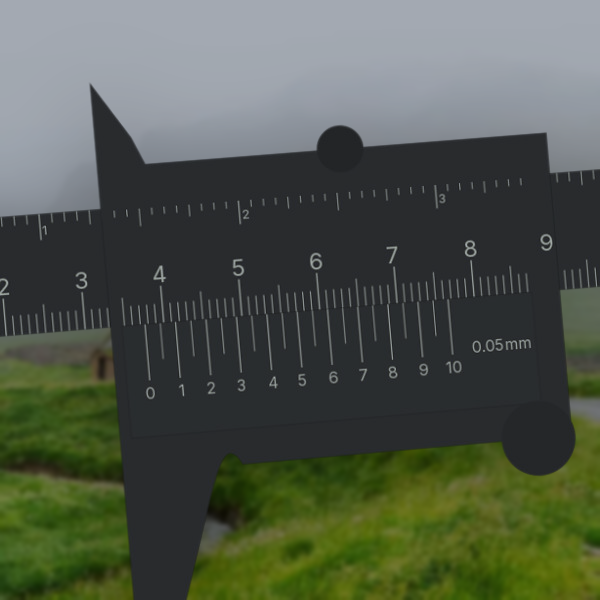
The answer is 37.6 mm
